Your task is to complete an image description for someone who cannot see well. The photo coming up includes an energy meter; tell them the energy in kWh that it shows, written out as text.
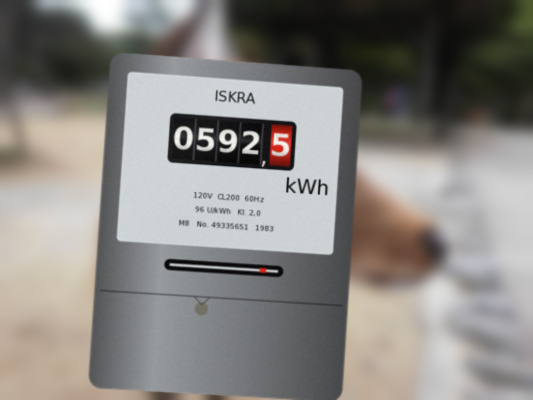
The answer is 592.5 kWh
